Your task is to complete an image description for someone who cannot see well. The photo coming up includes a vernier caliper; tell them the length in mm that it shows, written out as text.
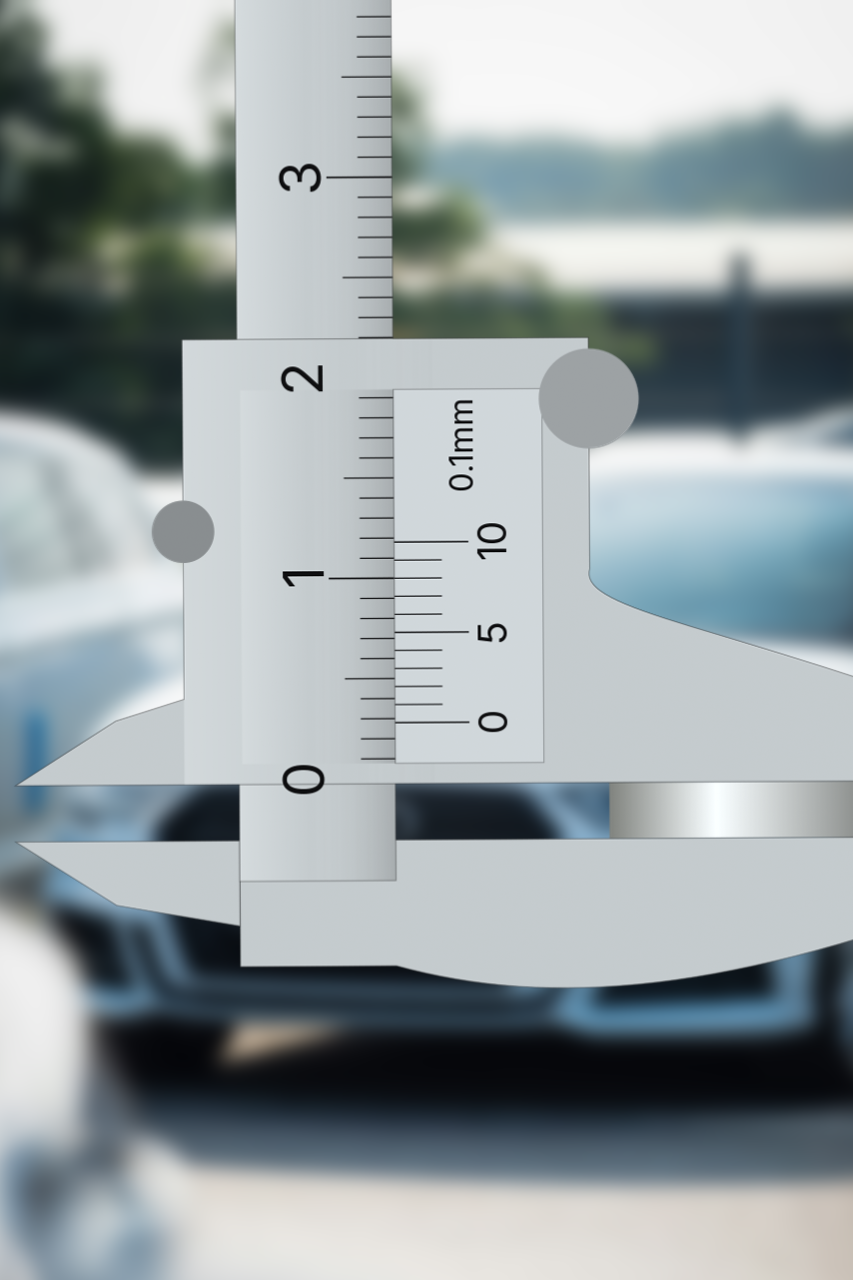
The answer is 2.8 mm
